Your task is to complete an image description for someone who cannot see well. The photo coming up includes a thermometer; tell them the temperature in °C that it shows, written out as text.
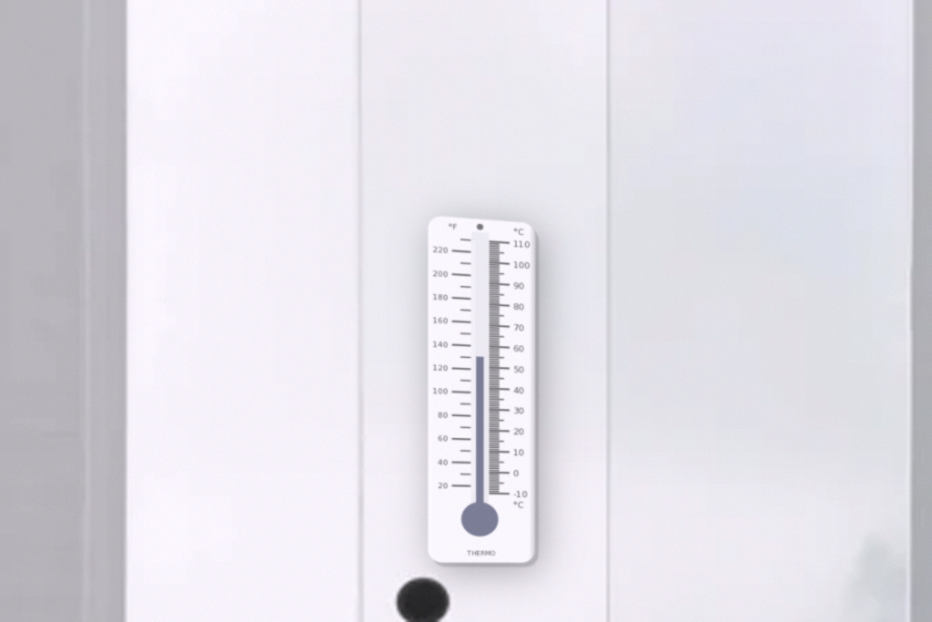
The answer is 55 °C
